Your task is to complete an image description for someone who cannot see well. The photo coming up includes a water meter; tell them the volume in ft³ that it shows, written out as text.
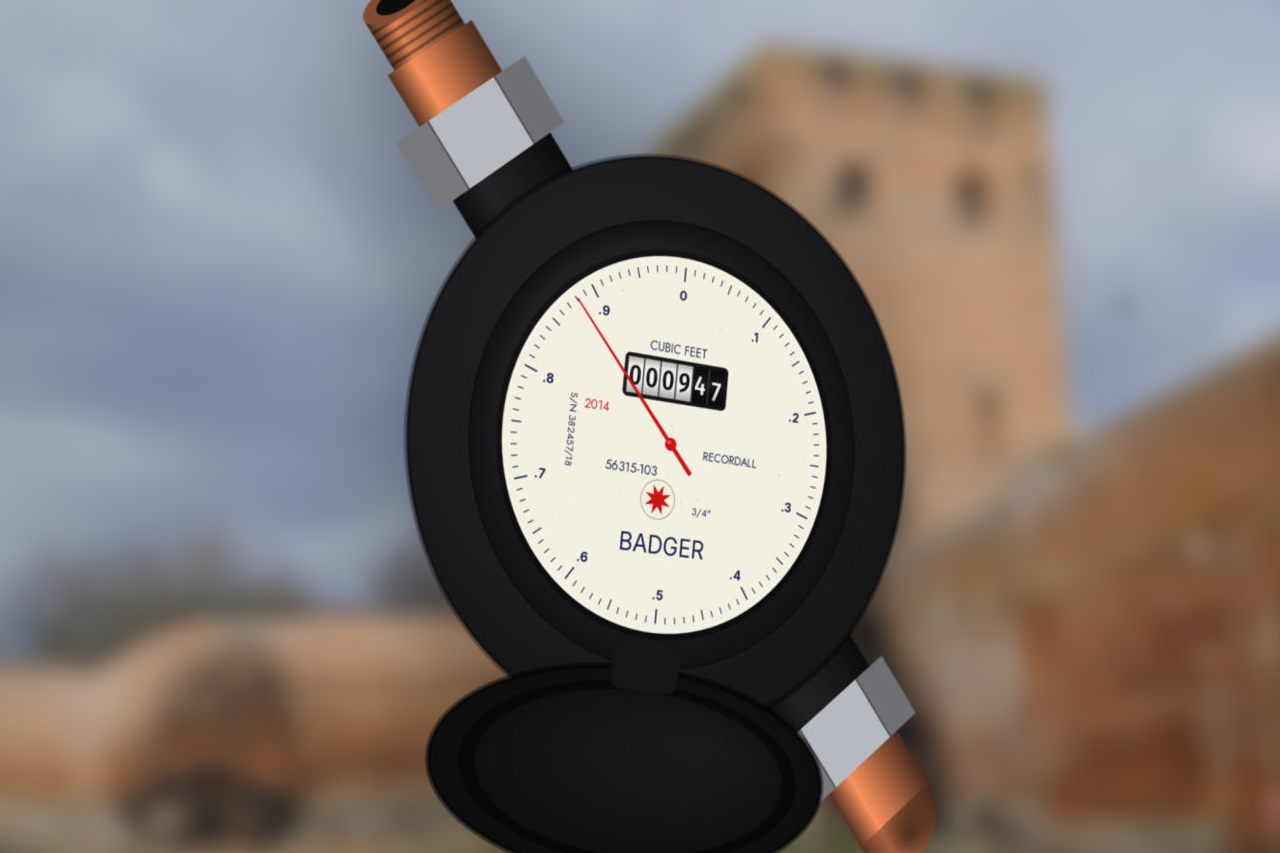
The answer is 946.88 ft³
